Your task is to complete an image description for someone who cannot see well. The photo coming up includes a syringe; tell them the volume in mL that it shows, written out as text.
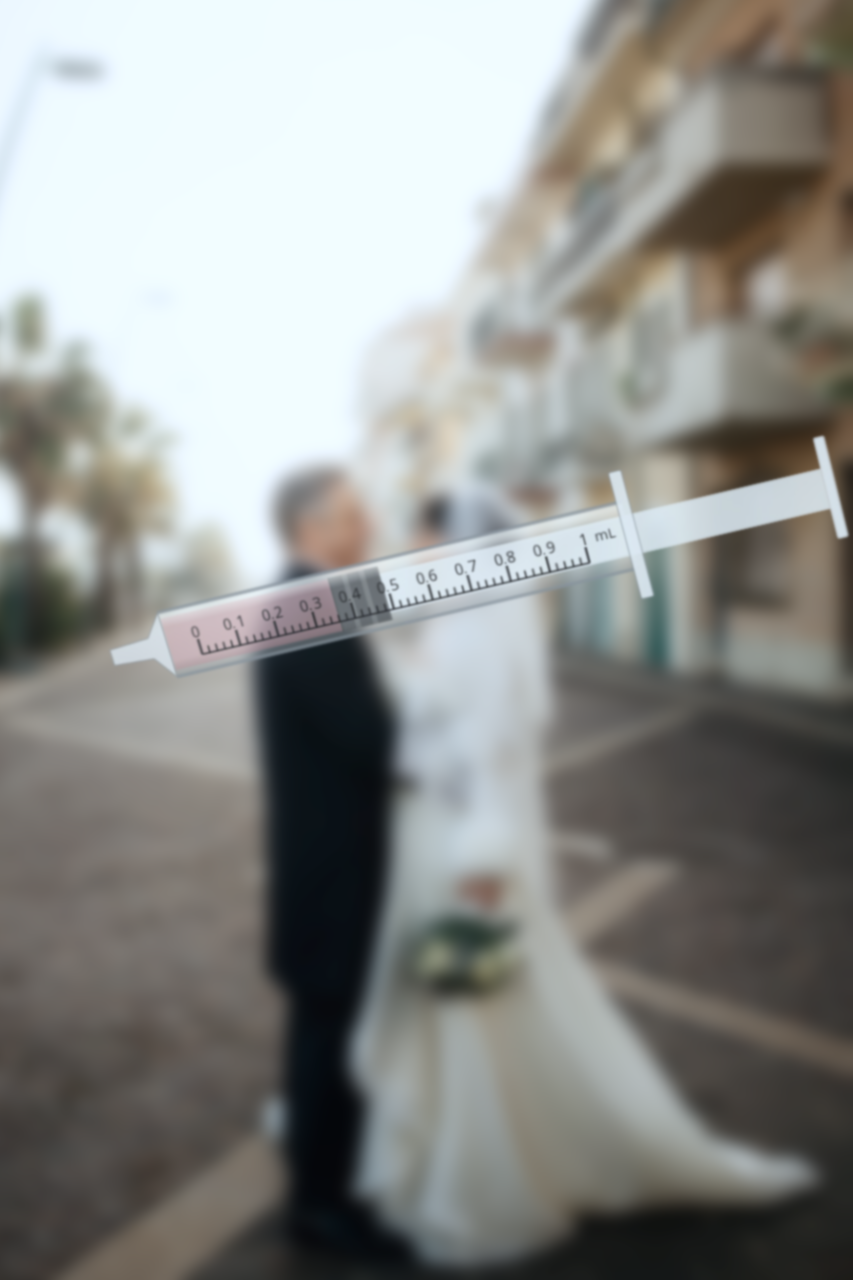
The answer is 0.36 mL
